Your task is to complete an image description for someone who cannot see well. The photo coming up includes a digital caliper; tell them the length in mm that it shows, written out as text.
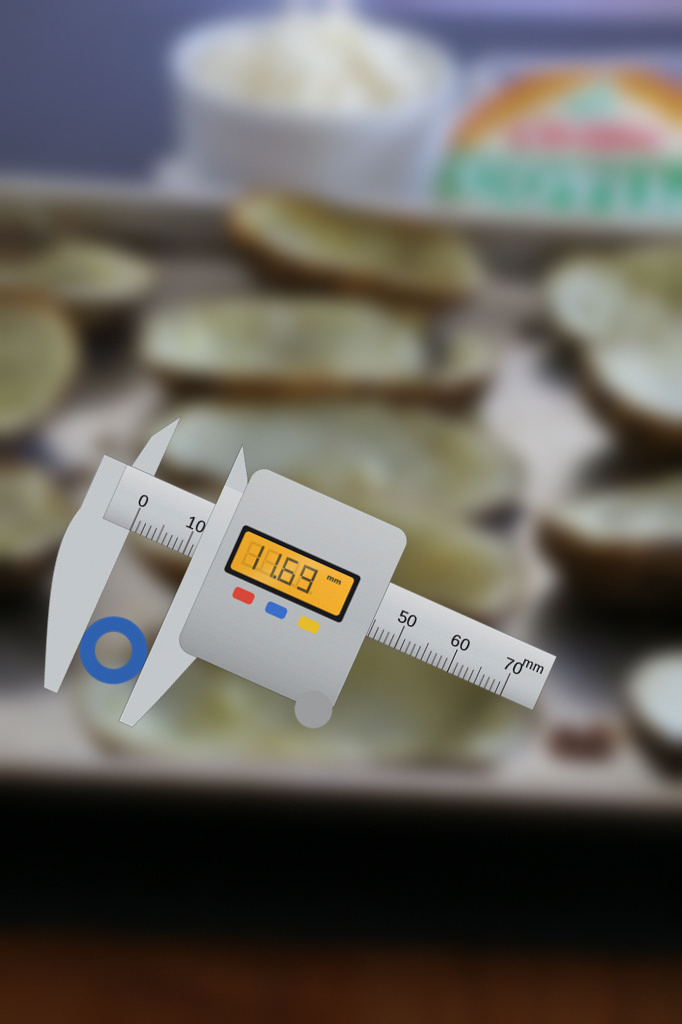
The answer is 11.69 mm
